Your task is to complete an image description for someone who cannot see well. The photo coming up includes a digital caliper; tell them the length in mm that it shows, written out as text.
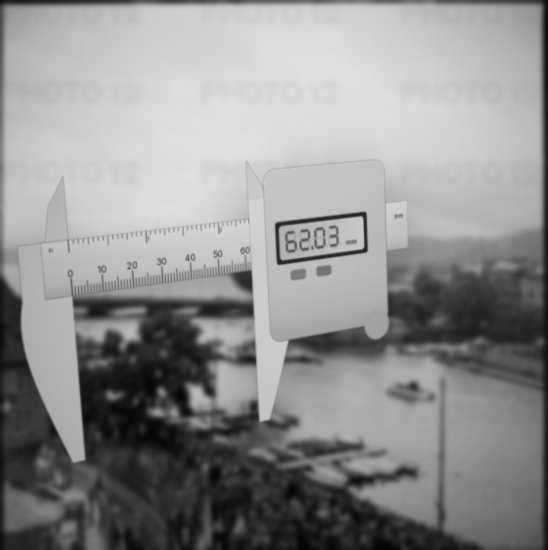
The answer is 62.03 mm
